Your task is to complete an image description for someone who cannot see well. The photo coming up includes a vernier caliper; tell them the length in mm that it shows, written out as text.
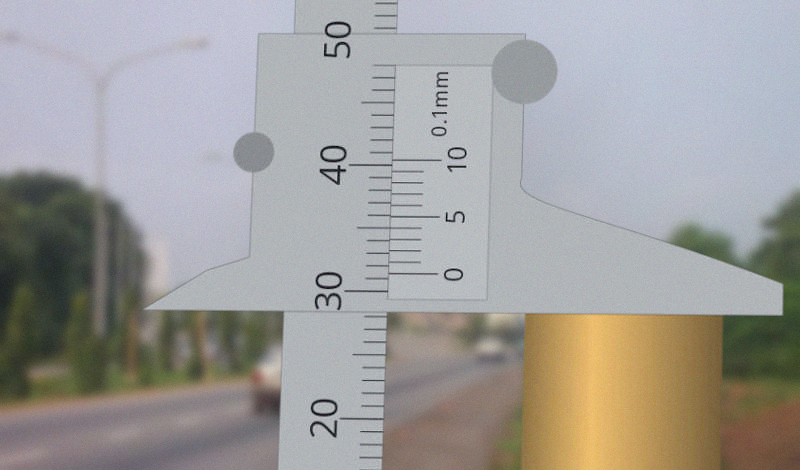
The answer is 31.4 mm
